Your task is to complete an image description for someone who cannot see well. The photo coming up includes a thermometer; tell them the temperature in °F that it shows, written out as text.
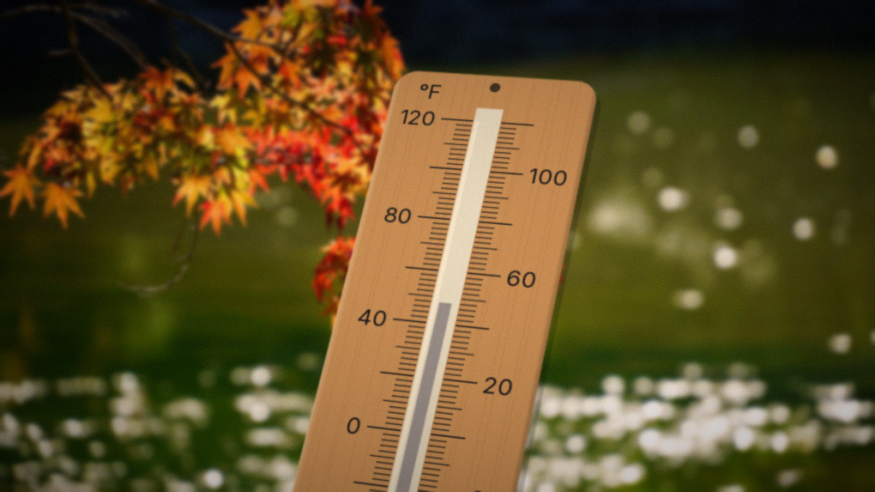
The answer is 48 °F
